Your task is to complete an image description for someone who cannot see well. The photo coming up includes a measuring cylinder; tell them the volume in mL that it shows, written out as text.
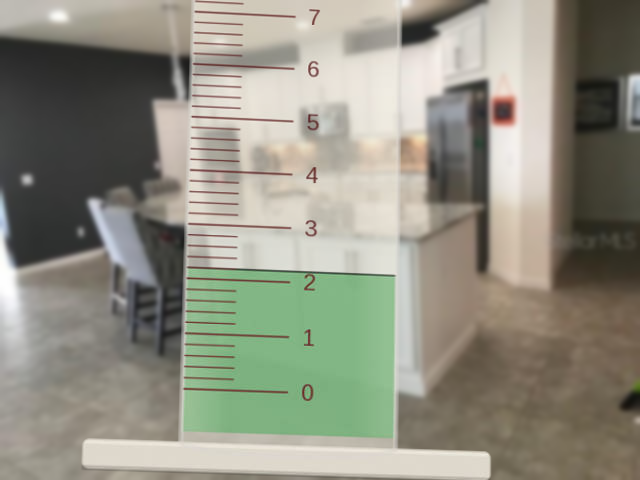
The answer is 2.2 mL
